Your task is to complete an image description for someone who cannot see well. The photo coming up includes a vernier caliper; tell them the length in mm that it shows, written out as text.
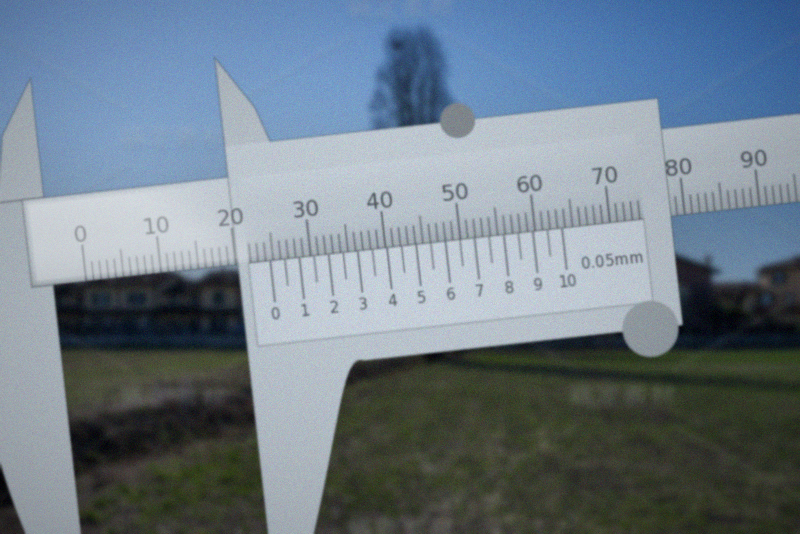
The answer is 24.6 mm
